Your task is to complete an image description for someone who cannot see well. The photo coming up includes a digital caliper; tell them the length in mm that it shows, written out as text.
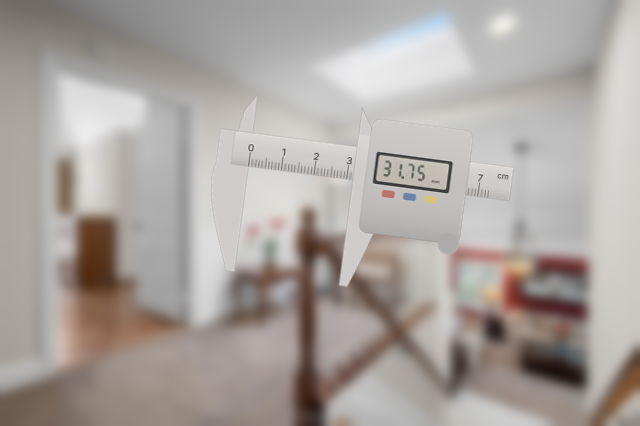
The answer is 31.75 mm
